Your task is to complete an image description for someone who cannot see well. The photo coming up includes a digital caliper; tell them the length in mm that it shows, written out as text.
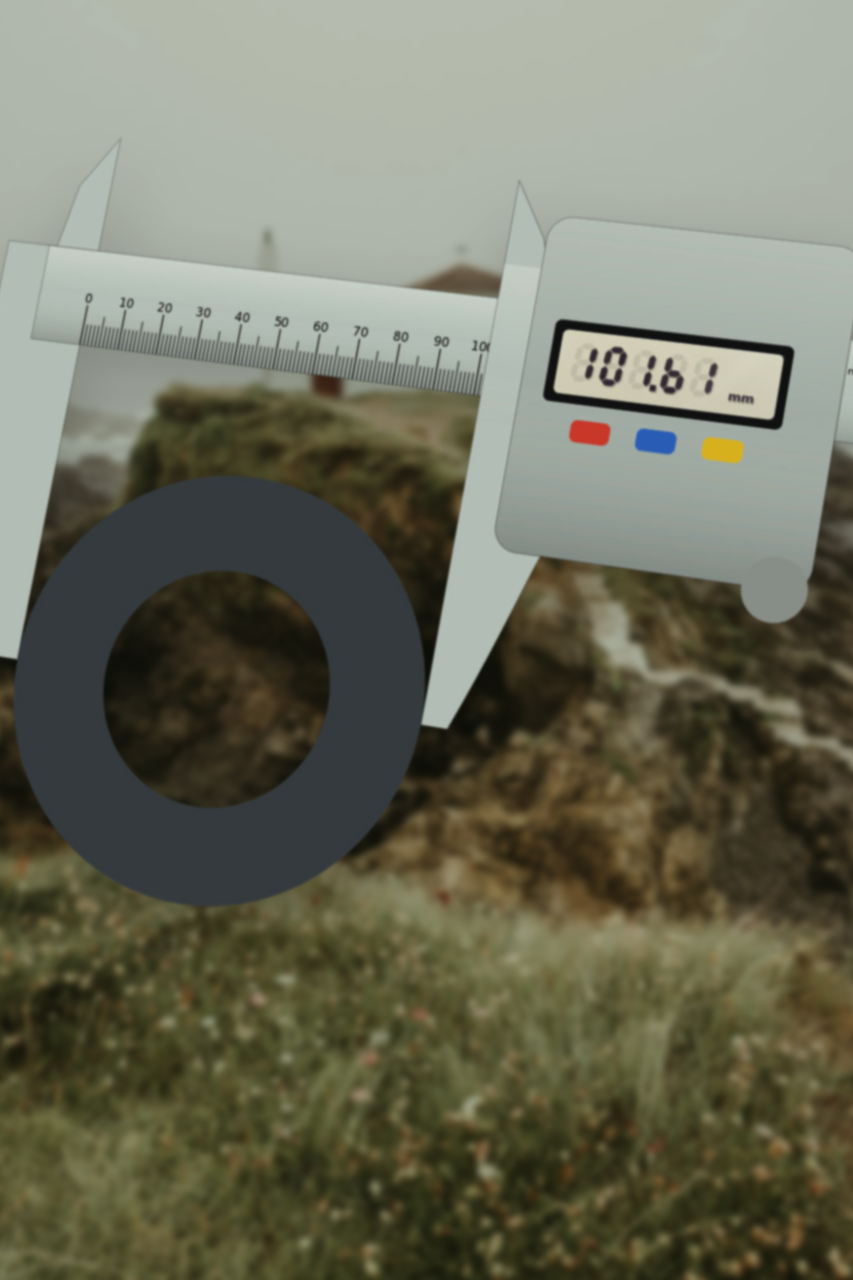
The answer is 101.61 mm
